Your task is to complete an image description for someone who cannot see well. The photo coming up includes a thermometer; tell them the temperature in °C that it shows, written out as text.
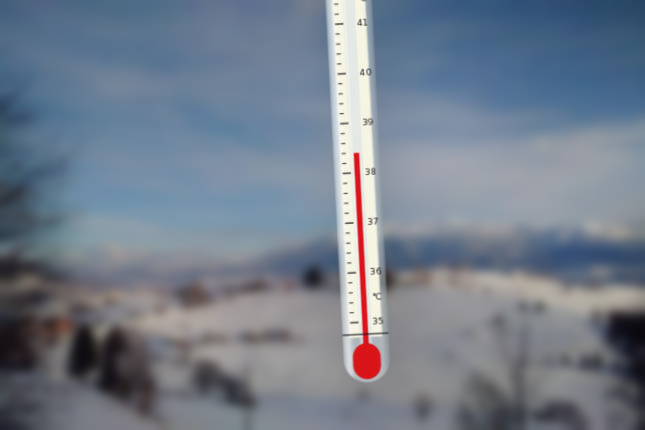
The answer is 38.4 °C
